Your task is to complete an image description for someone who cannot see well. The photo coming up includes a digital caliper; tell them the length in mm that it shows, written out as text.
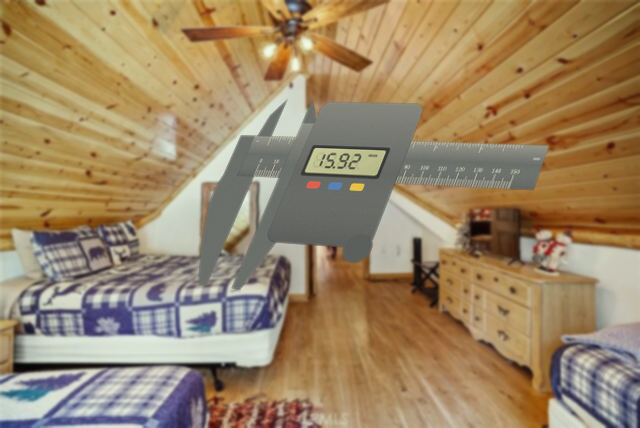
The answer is 15.92 mm
